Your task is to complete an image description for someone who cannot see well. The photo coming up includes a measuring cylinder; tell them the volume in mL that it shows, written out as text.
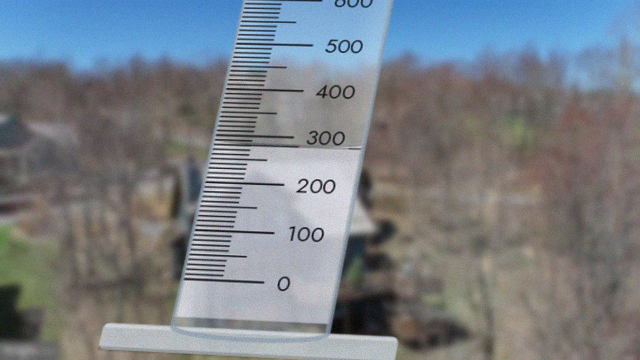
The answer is 280 mL
